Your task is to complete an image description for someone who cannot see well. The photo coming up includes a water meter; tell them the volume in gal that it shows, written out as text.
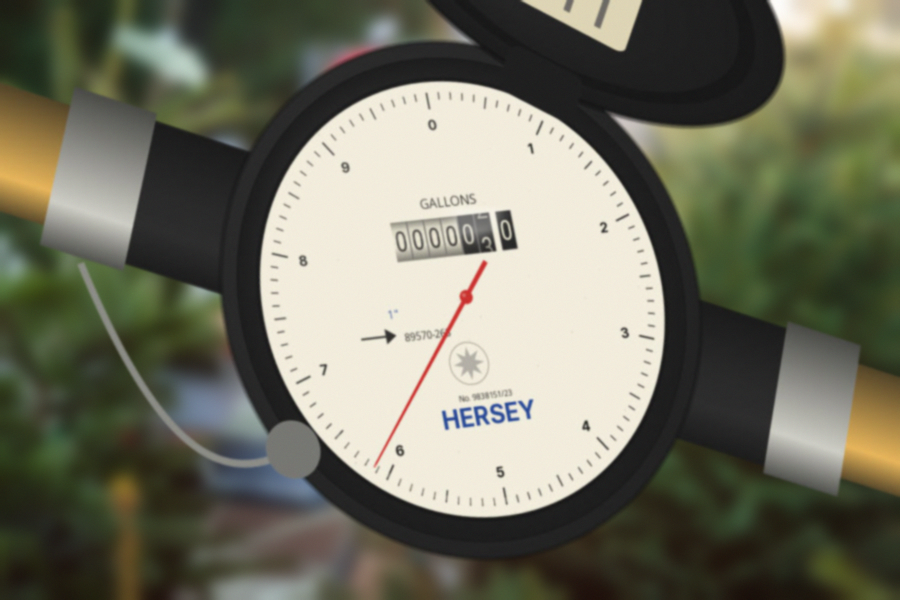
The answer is 26.1 gal
